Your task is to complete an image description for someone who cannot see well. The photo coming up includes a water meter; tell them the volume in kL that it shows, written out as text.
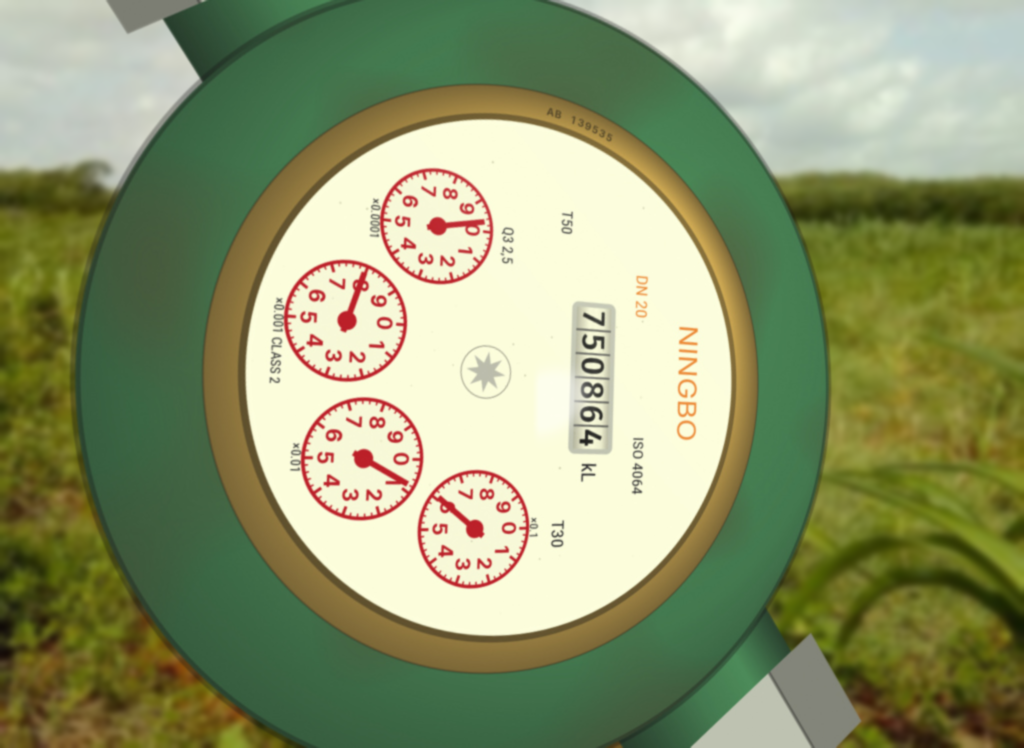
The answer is 750864.6079 kL
